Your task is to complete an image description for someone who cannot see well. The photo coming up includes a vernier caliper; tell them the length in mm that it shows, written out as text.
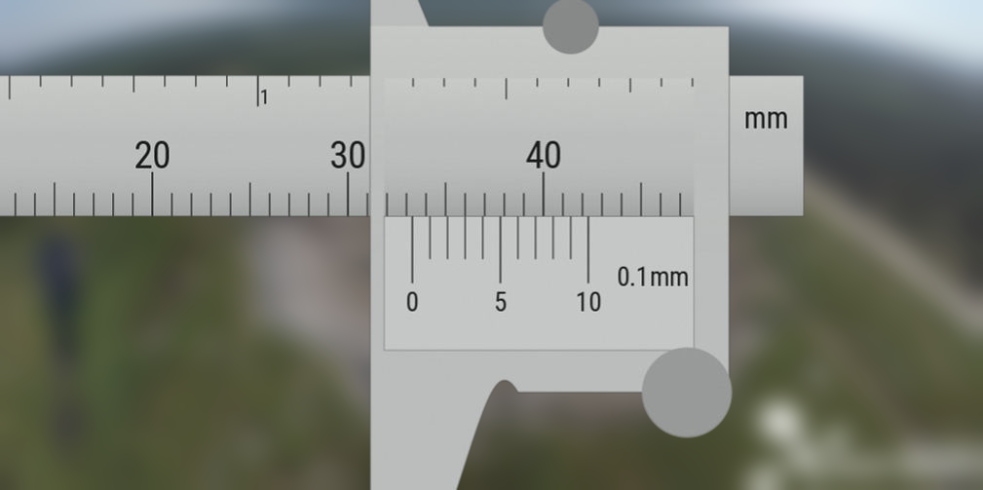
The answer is 33.3 mm
